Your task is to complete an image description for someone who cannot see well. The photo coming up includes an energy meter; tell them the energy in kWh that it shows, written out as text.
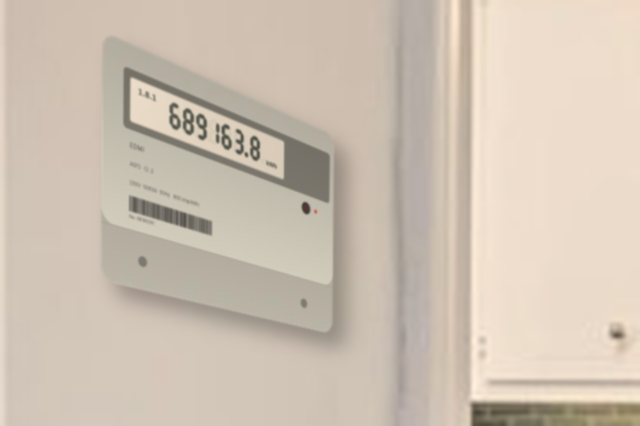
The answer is 689163.8 kWh
